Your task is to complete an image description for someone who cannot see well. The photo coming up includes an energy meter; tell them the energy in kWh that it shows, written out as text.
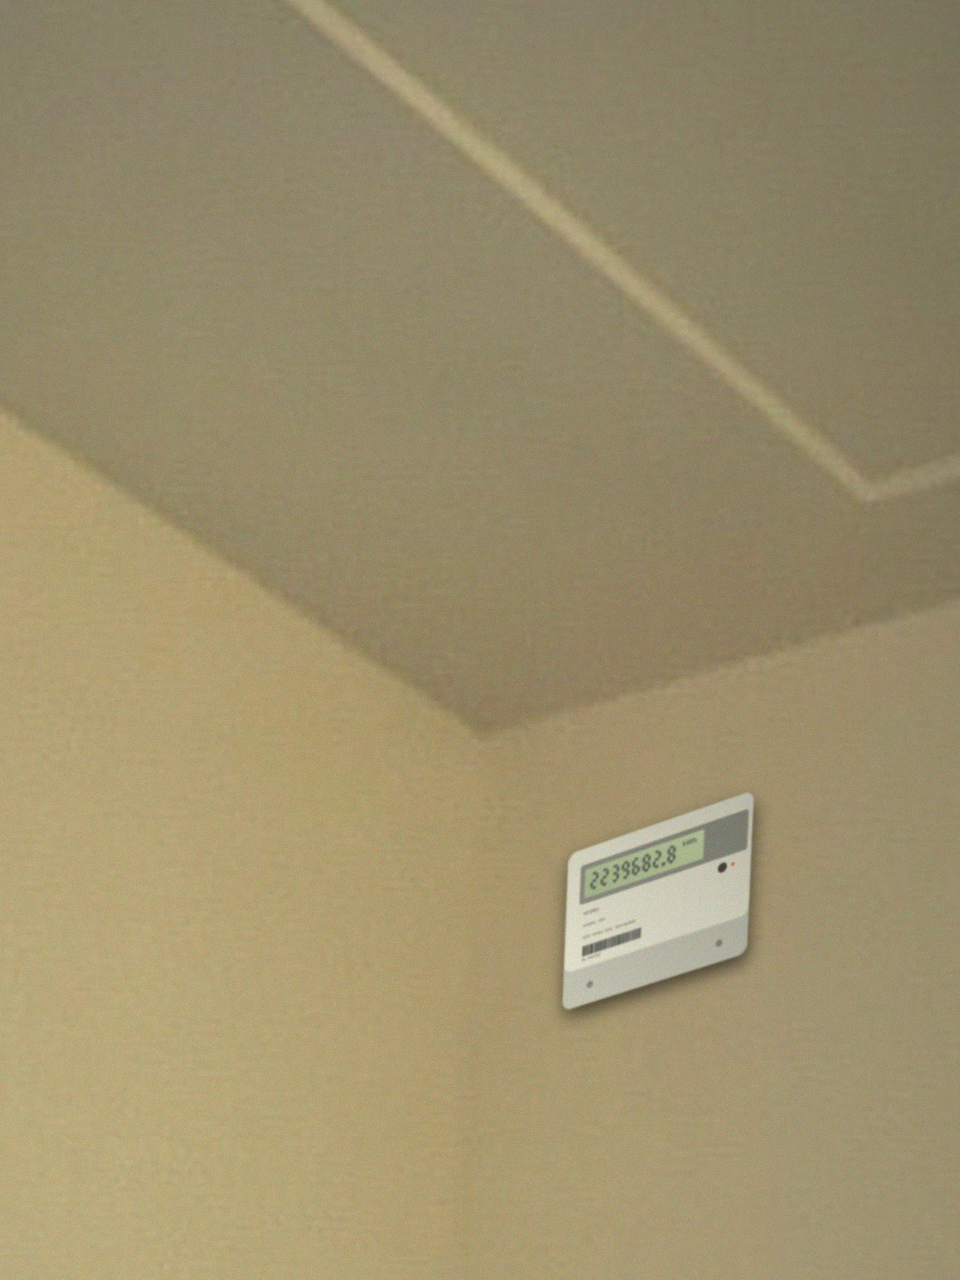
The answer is 2239682.8 kWh
